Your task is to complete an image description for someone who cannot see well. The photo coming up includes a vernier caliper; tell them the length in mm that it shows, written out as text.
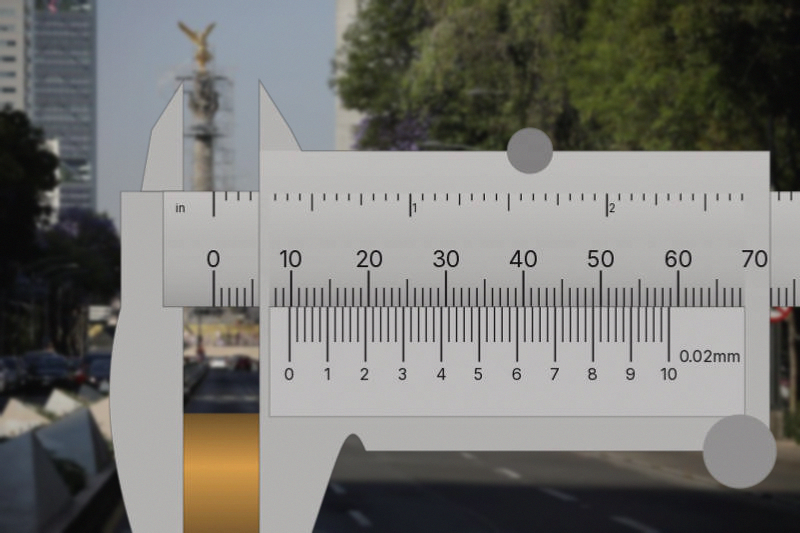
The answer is 9.8 mm
